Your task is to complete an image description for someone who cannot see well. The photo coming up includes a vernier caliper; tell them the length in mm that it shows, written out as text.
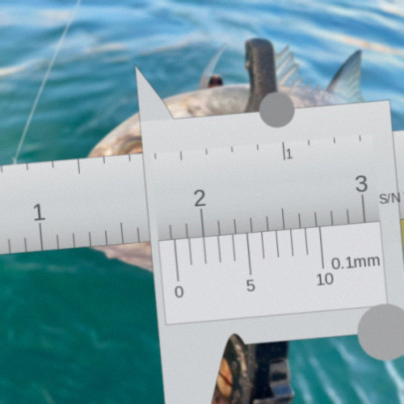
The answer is 18.2 mm
